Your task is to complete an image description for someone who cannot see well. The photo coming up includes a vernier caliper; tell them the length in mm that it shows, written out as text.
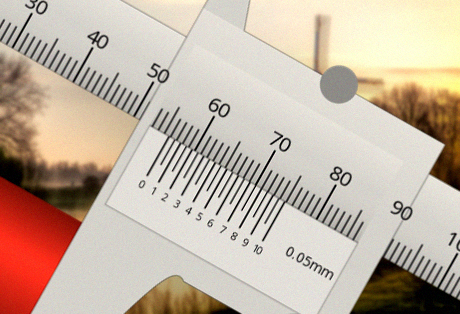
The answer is 55.8 mm
